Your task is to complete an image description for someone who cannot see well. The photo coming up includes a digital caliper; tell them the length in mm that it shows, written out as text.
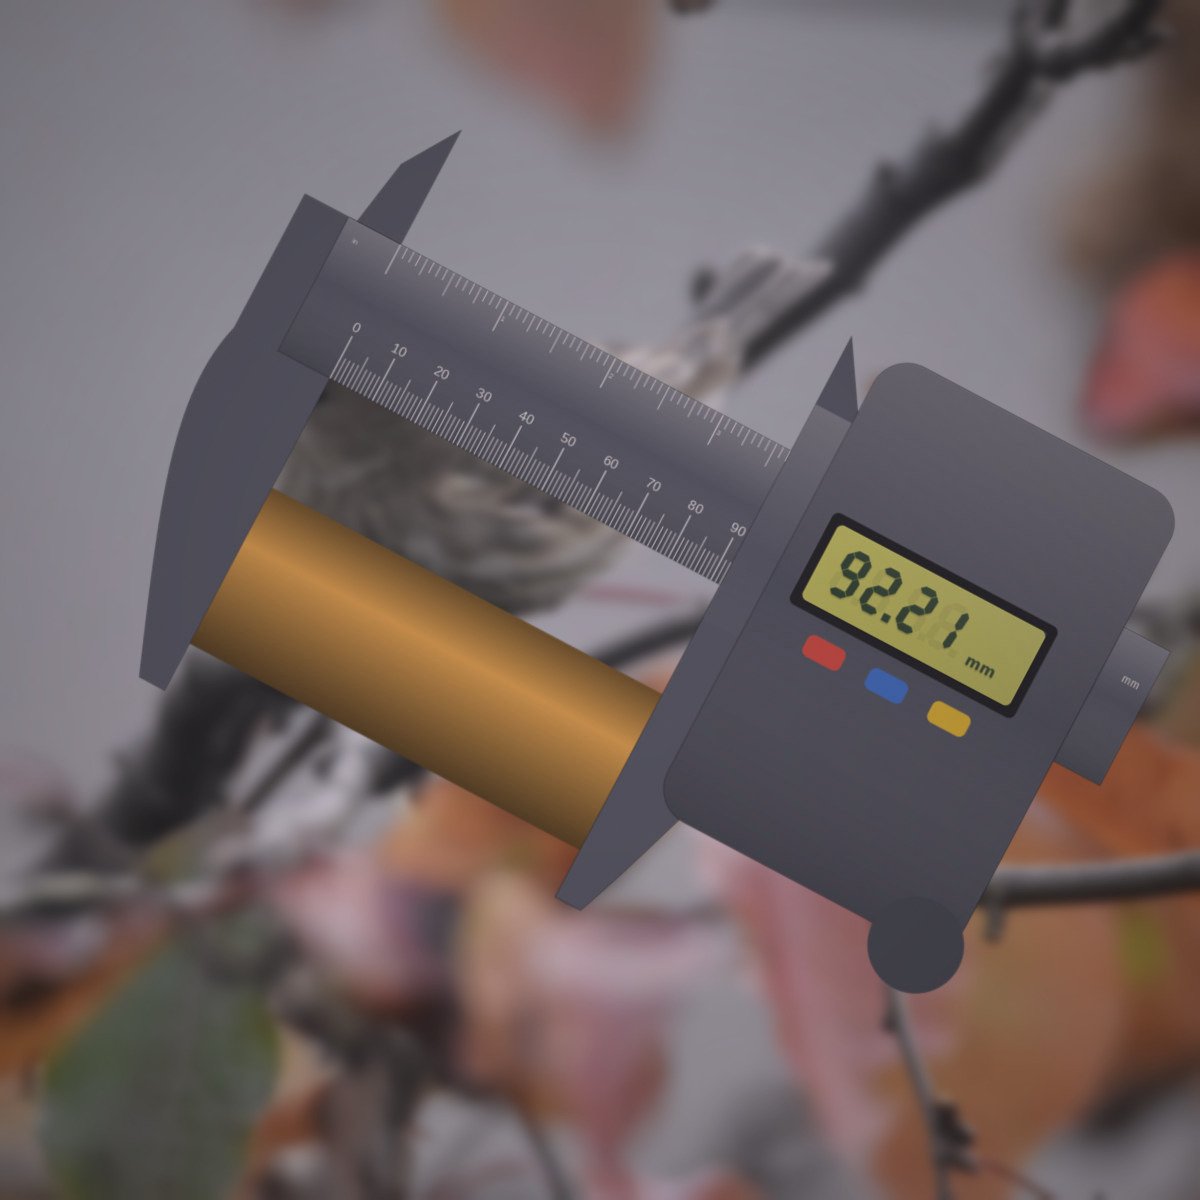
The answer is 92.21 mm
